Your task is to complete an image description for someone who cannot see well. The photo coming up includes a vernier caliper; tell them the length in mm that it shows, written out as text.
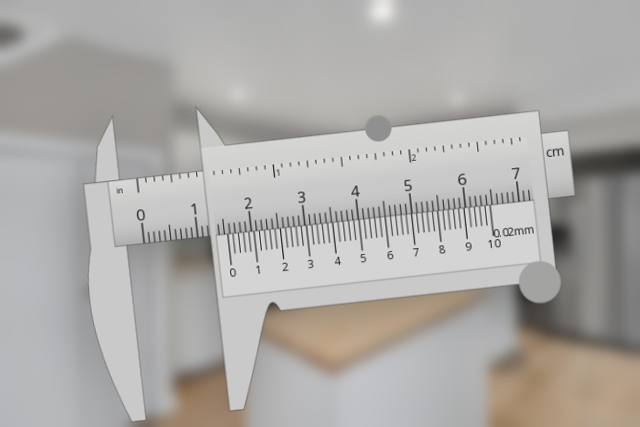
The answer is 15.6 mm
